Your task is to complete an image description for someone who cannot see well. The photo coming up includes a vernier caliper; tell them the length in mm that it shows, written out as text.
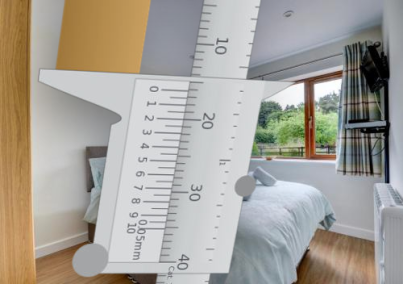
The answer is 16.2 mm
